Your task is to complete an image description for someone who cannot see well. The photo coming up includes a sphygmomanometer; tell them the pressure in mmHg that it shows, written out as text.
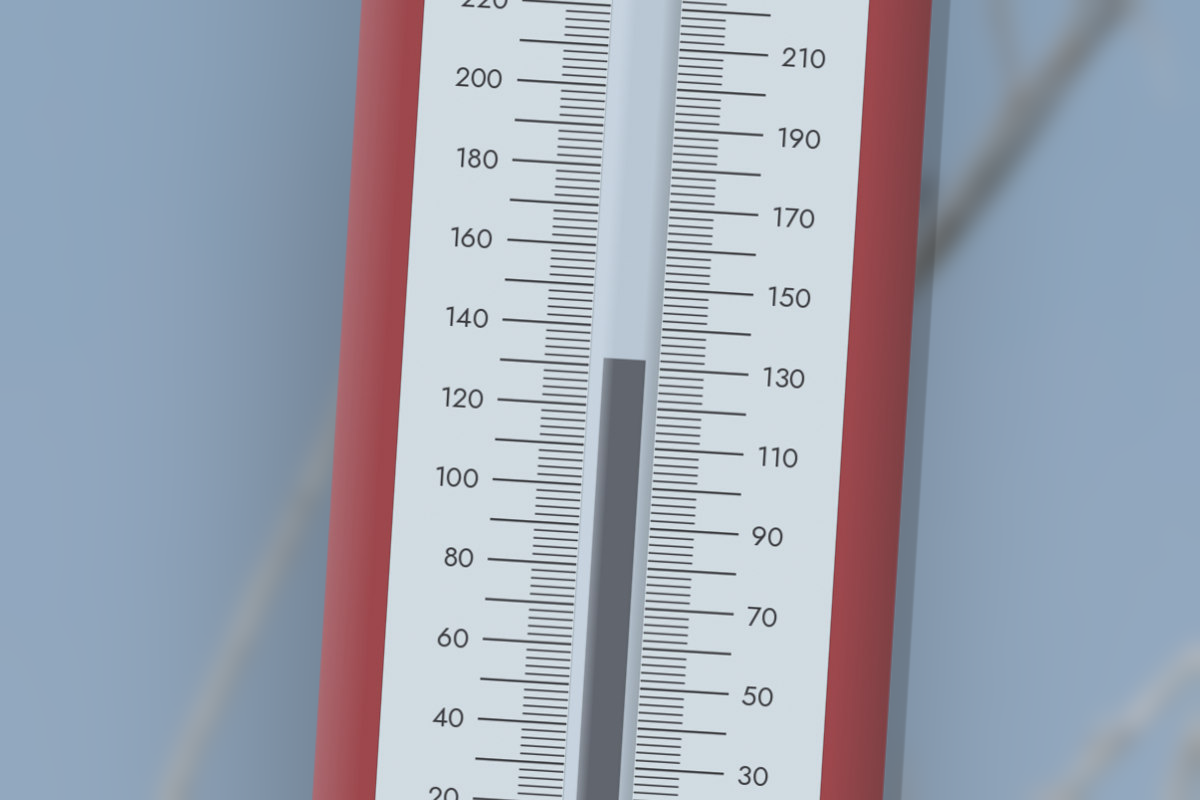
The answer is 132 mmHg
